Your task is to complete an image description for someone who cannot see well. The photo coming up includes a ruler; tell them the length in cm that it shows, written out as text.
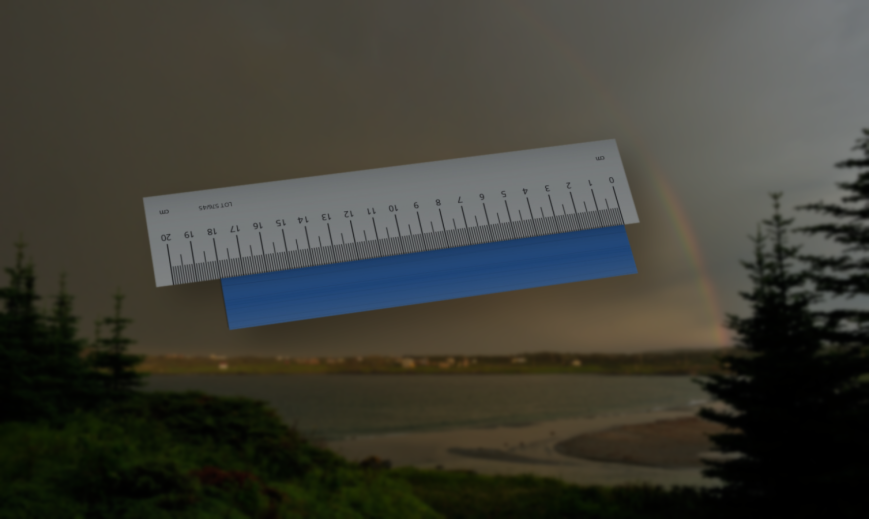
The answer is 18 cm
